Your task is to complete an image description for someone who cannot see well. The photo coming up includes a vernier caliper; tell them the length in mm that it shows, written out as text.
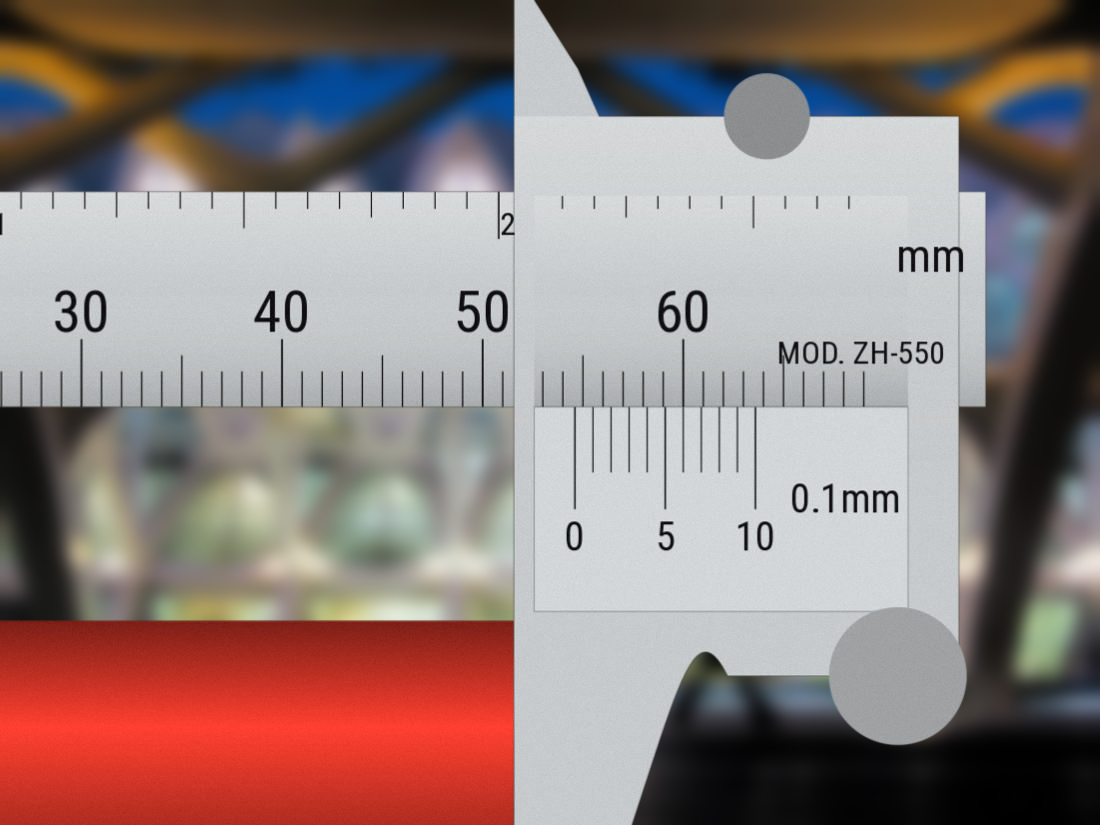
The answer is 54.6 mm
